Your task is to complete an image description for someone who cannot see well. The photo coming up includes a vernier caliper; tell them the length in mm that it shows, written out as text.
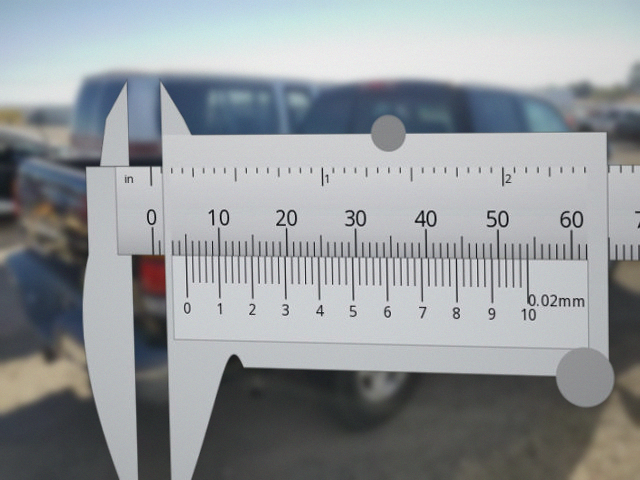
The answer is 5.0 mm
